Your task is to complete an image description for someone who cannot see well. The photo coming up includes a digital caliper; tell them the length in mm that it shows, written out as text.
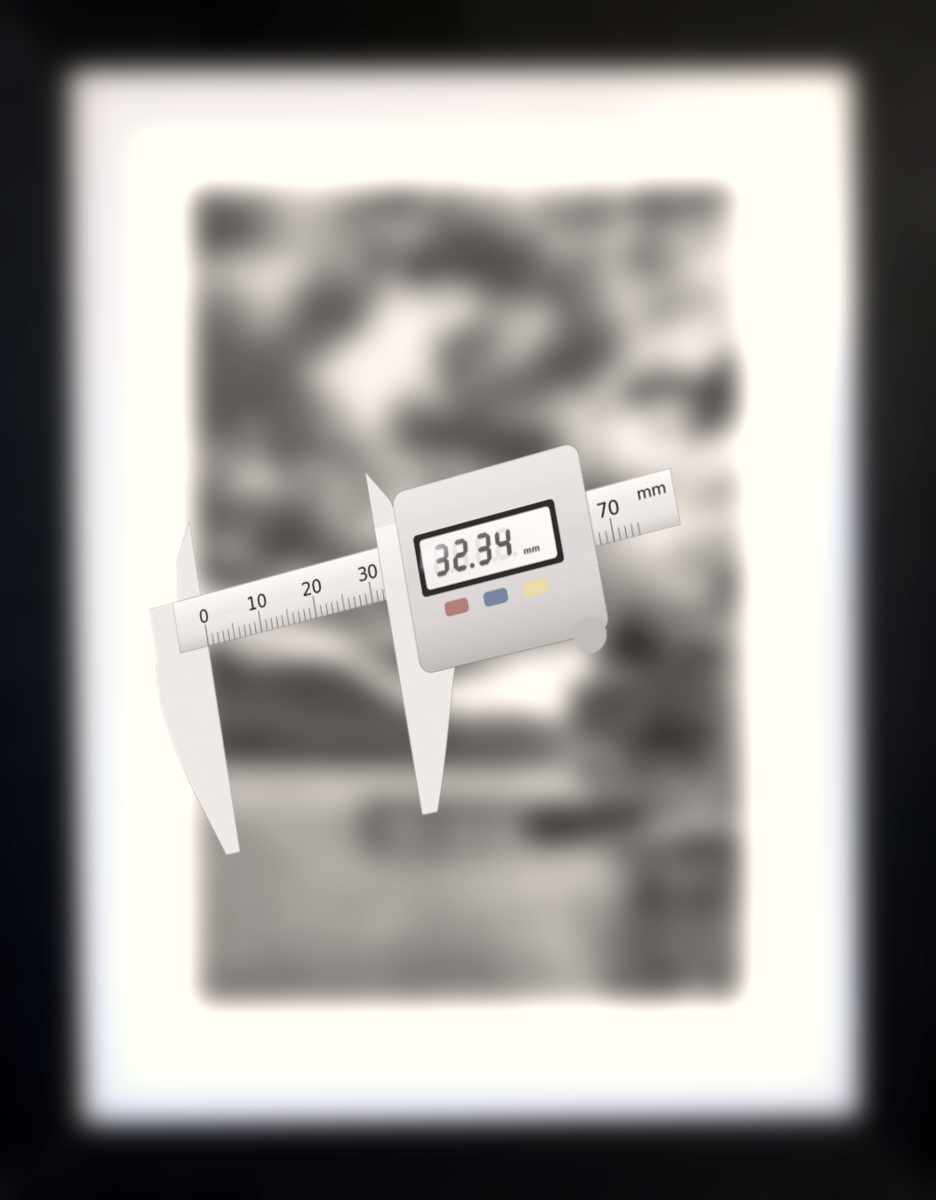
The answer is 32.34 mm
